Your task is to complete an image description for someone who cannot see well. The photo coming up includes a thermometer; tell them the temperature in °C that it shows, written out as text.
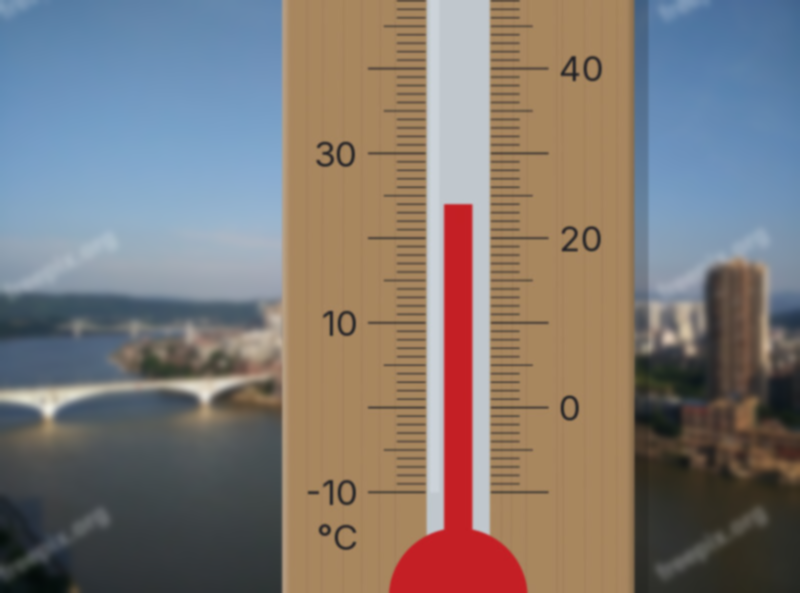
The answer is 24 °C
